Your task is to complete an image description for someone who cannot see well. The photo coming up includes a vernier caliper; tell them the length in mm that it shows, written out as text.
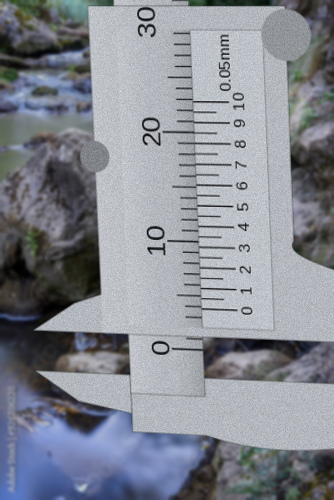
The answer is 3.8 mm
